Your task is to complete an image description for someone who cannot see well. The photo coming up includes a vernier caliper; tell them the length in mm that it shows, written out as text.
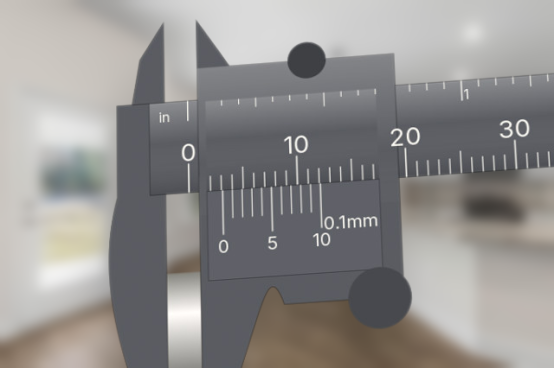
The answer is 3.1 mm
